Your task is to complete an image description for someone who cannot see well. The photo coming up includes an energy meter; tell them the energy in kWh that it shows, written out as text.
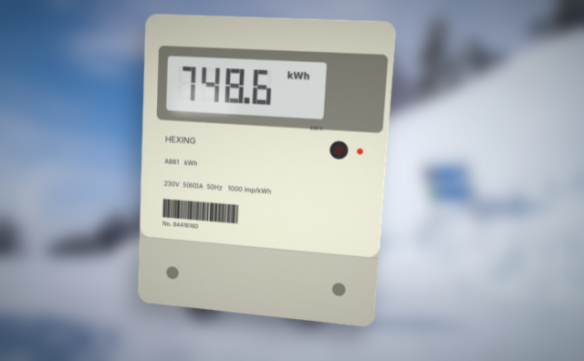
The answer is 748.6 kWh
